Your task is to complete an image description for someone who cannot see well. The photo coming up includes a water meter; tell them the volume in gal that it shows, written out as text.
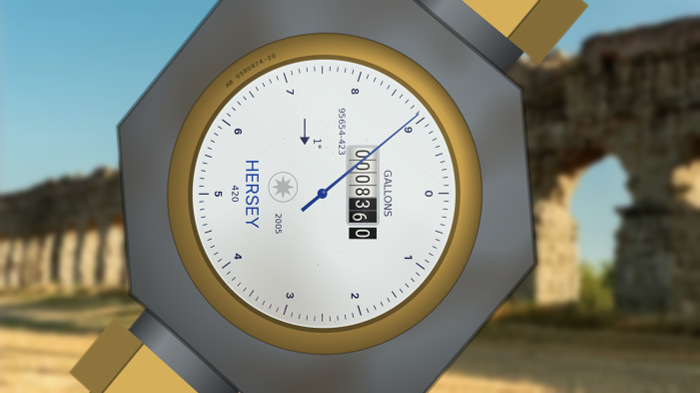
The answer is 8358.9 gal
